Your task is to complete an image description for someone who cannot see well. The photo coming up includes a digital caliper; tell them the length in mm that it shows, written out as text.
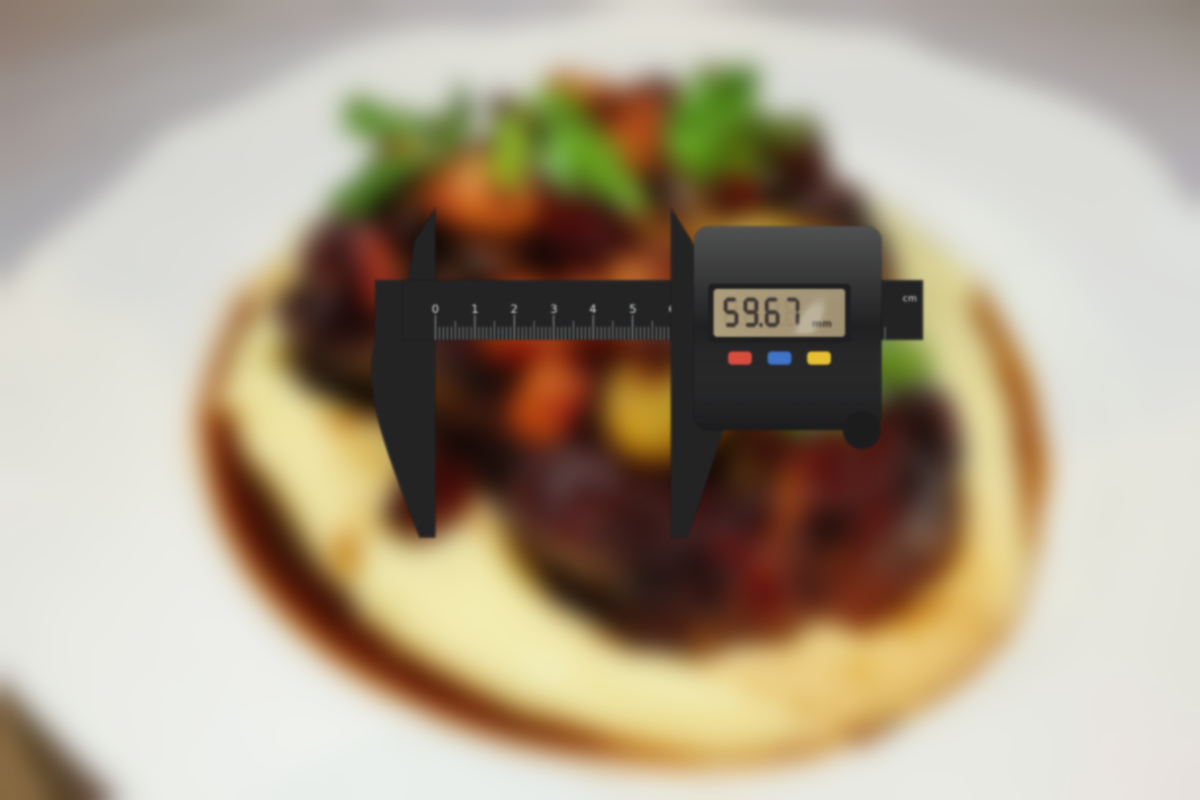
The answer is 59.67 mm
